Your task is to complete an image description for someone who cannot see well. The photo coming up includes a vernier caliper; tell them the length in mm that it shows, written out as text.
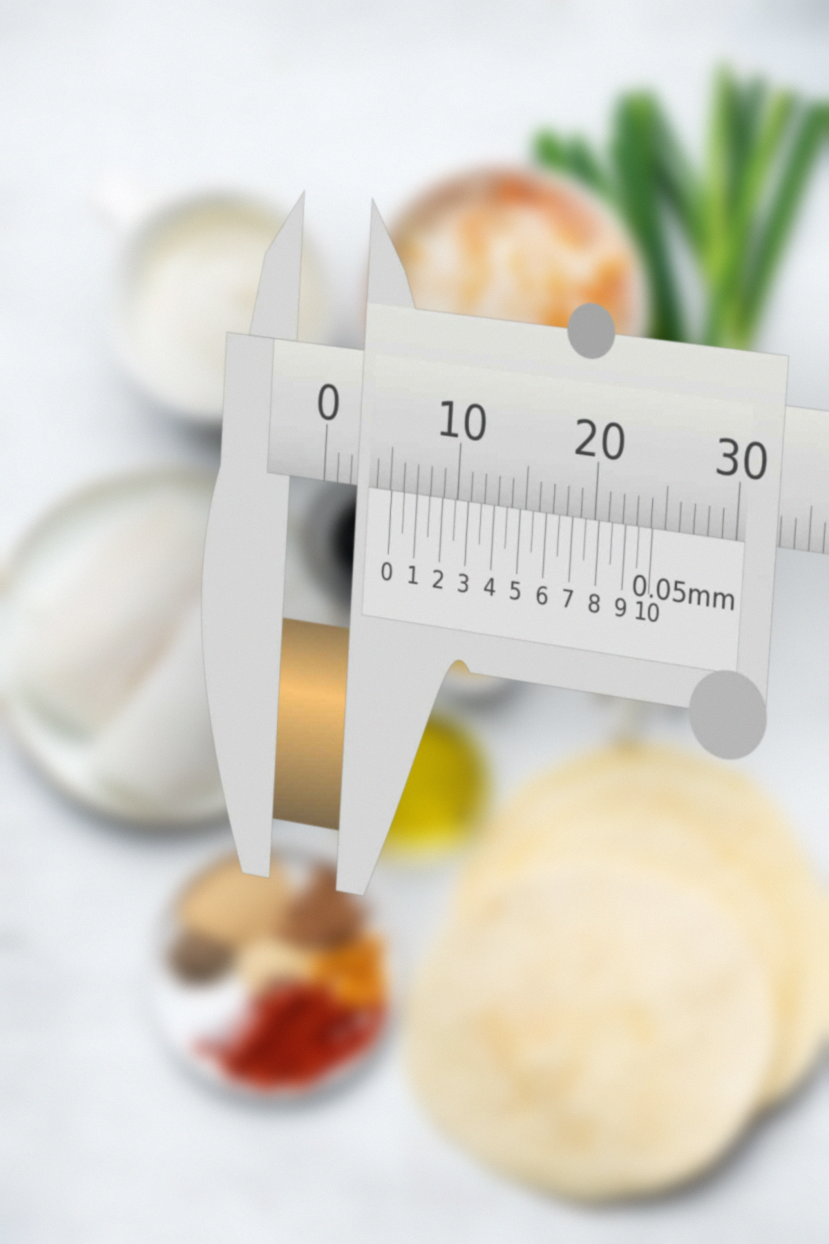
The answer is 5.1 mm
